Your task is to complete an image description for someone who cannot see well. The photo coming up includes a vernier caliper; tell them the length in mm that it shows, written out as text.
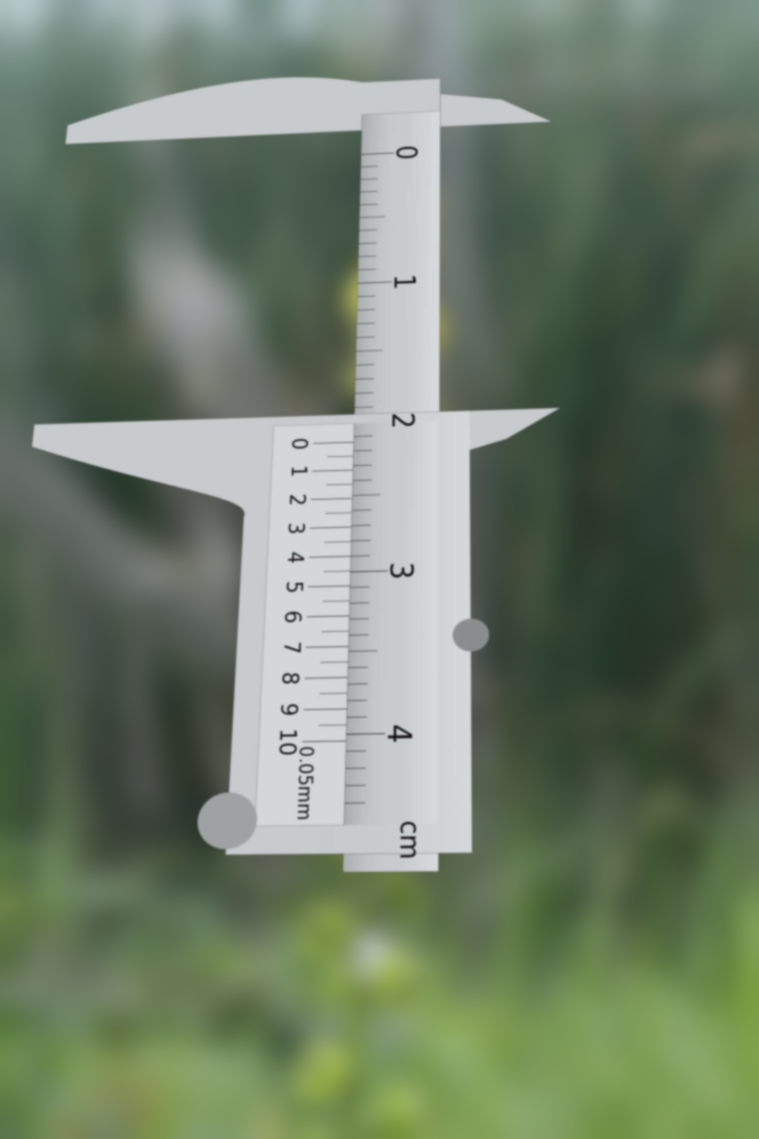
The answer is 21.4 mm
